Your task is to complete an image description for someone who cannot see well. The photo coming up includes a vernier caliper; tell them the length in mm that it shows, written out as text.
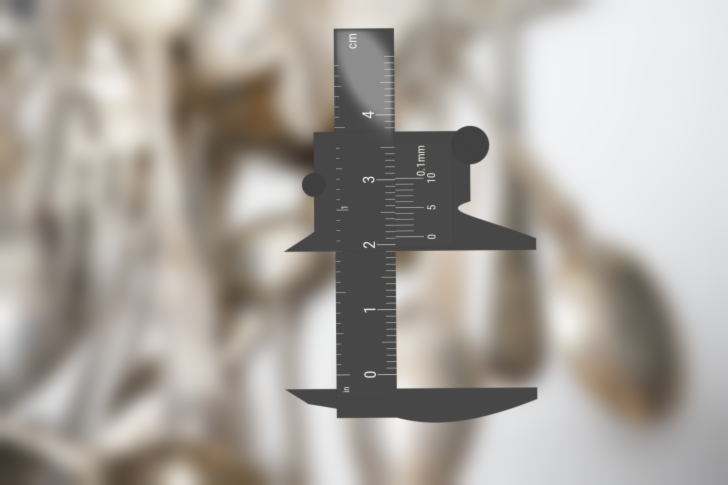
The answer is 21.2 mm
